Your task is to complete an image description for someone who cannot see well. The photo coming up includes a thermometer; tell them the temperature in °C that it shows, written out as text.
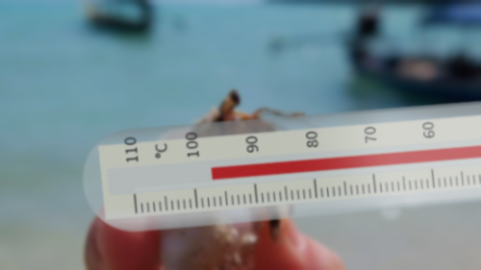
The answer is 97 °C
